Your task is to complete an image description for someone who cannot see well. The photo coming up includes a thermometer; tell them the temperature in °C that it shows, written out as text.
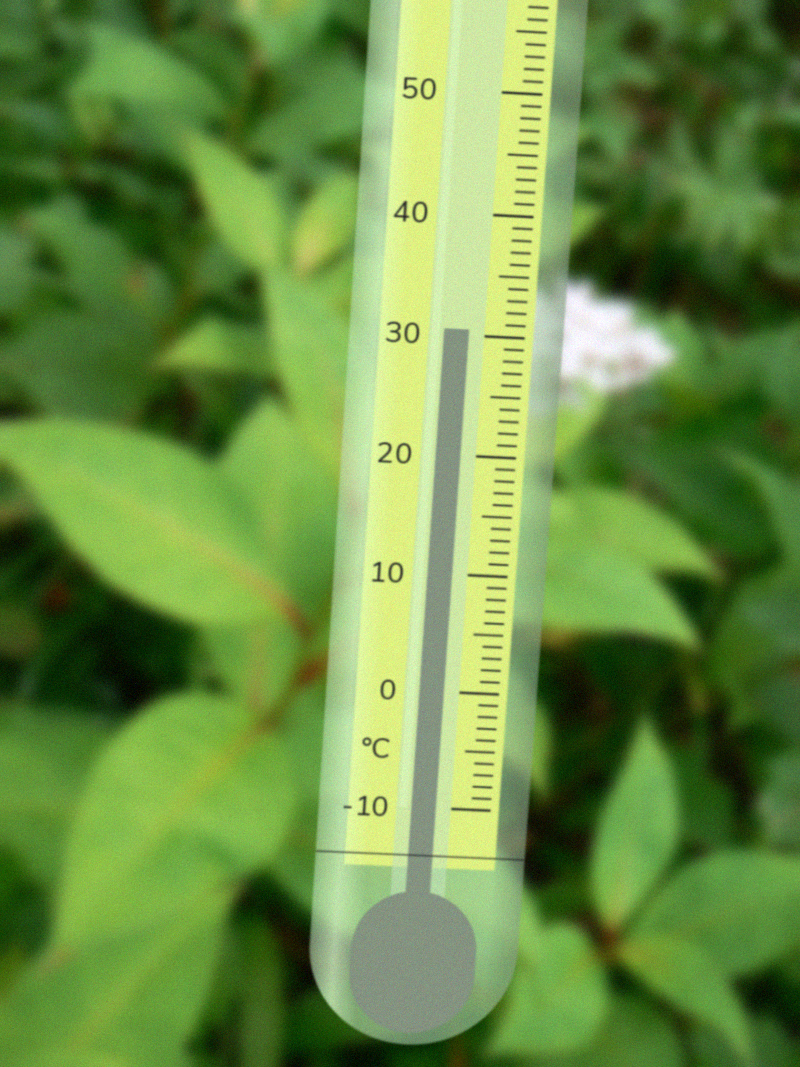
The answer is 30.5 °C
